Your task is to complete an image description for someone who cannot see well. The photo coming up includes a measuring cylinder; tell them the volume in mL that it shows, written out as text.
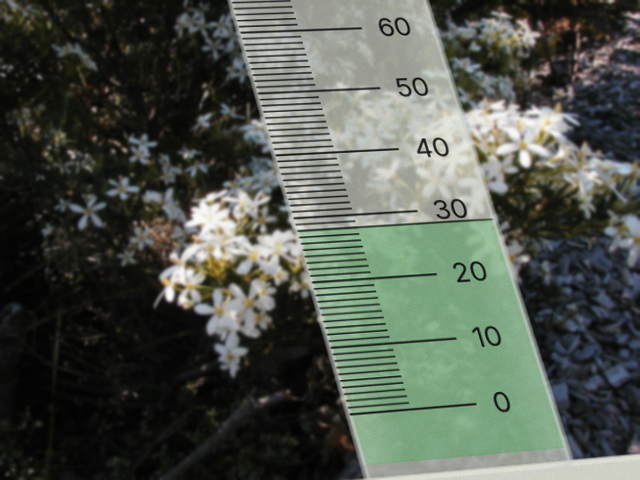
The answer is 28 mL
